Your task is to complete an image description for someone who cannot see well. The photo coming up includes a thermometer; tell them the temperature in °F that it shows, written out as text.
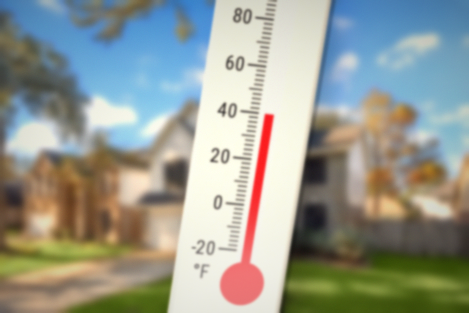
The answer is 40 °F
